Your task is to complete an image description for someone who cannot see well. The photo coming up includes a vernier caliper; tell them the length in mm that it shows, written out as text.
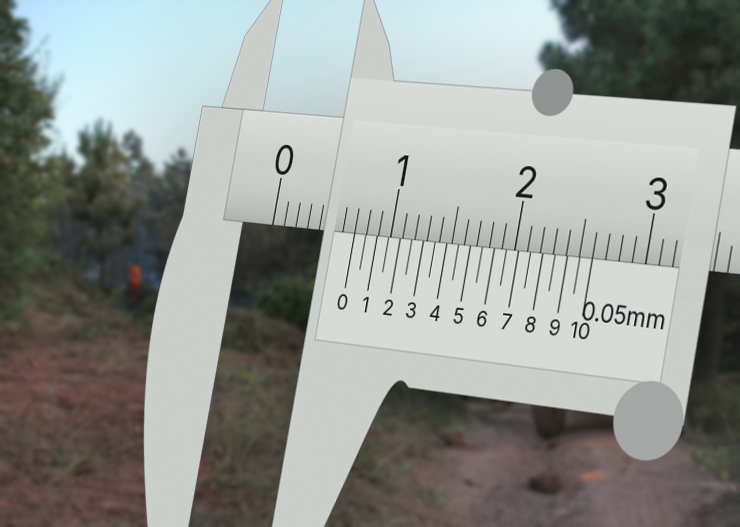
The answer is 7.0 mm
